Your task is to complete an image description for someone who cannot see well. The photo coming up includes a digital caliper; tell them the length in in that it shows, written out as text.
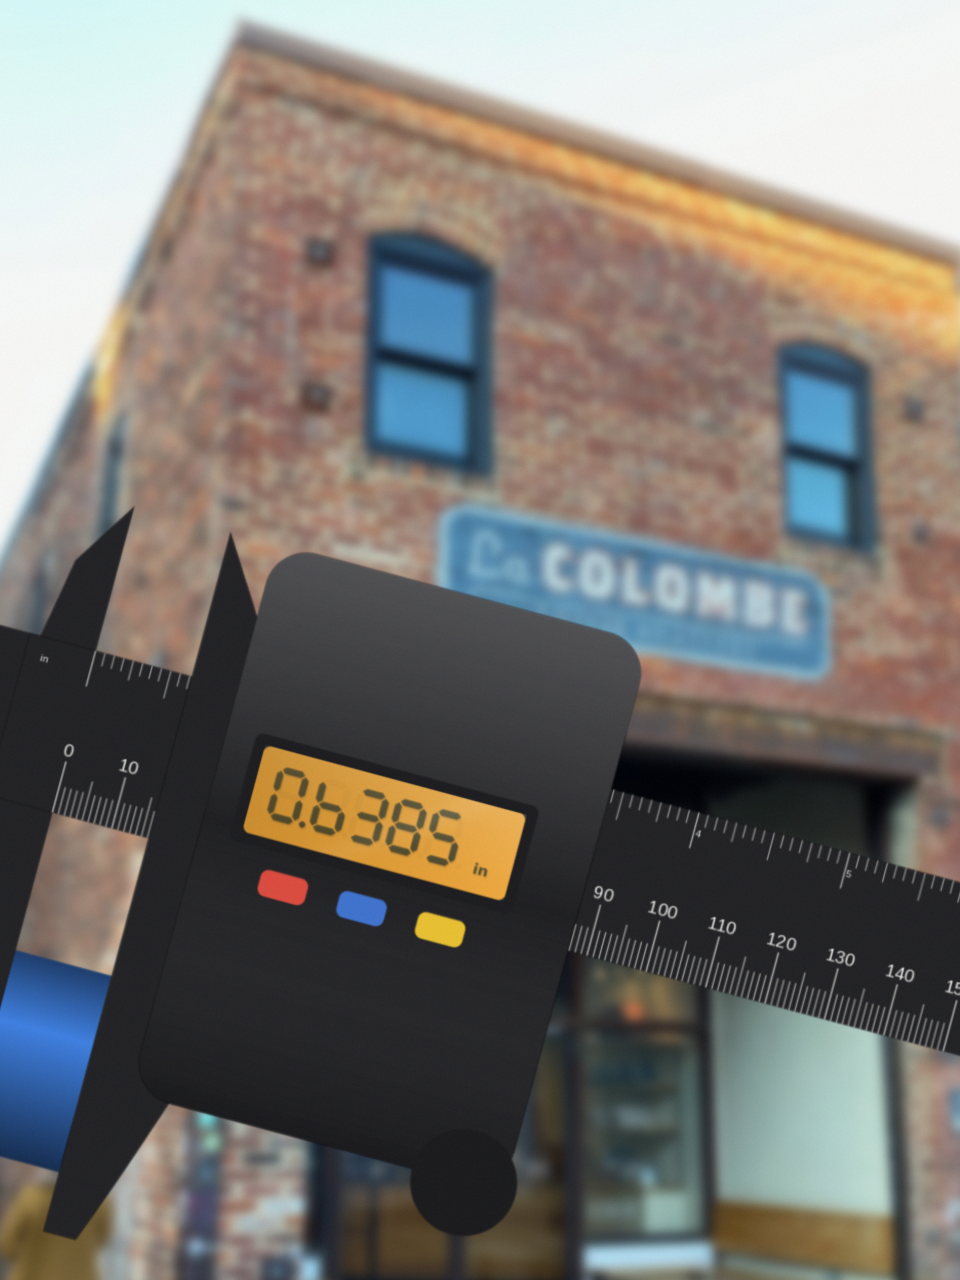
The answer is 0.6385 in
